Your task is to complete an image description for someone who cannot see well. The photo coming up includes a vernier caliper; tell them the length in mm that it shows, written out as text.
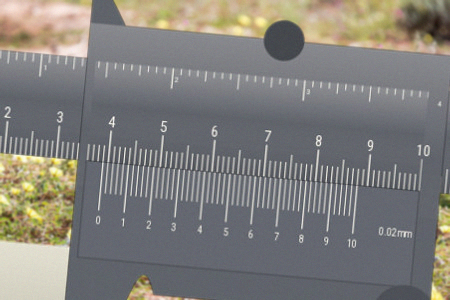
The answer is 39.0 mm
